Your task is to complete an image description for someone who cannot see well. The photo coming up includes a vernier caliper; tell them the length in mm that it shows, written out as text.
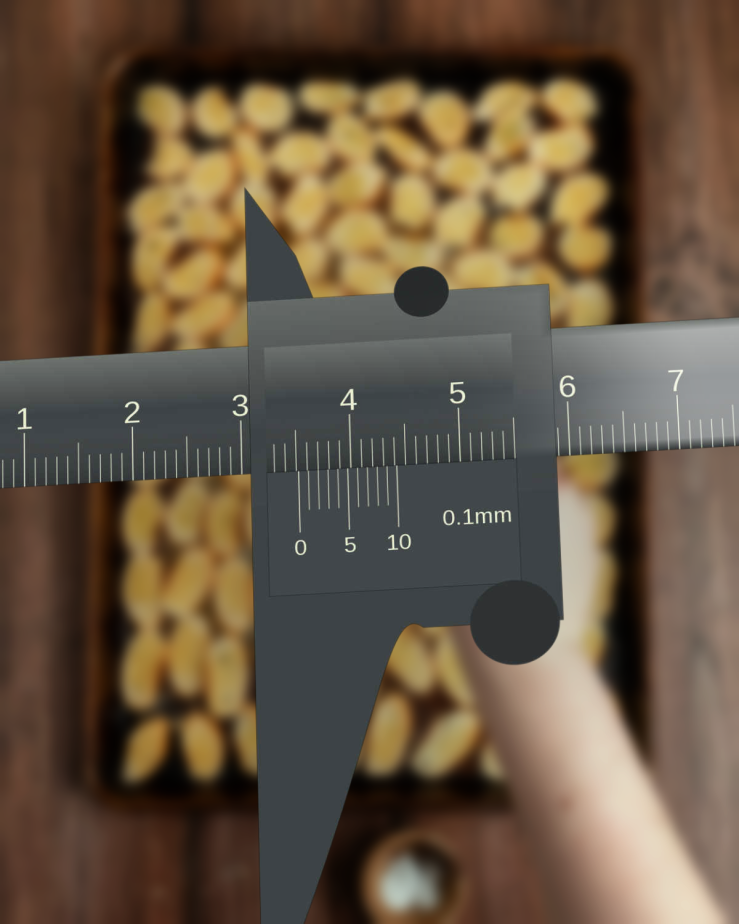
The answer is 35.2 mm
